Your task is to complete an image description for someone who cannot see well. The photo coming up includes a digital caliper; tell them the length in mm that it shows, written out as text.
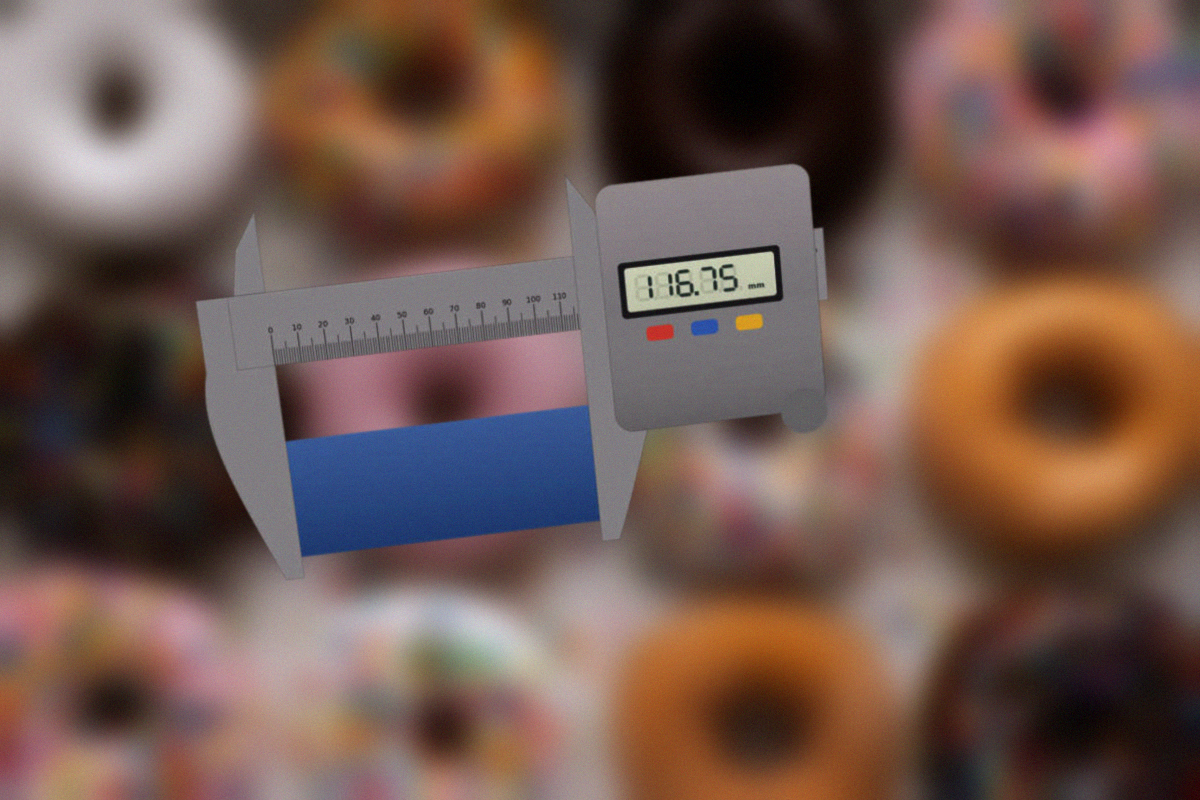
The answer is 116.75 mm
